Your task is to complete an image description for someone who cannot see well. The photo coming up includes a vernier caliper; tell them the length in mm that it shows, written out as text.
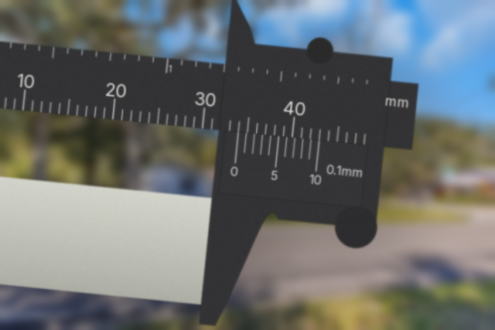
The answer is 34.0 mm
